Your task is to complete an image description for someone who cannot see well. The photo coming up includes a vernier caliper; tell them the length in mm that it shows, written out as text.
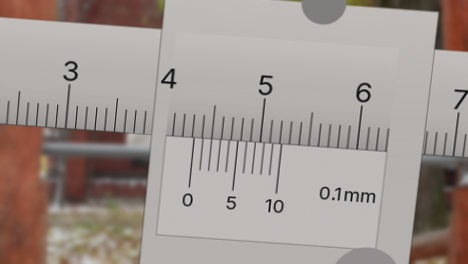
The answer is 43.2 mm
